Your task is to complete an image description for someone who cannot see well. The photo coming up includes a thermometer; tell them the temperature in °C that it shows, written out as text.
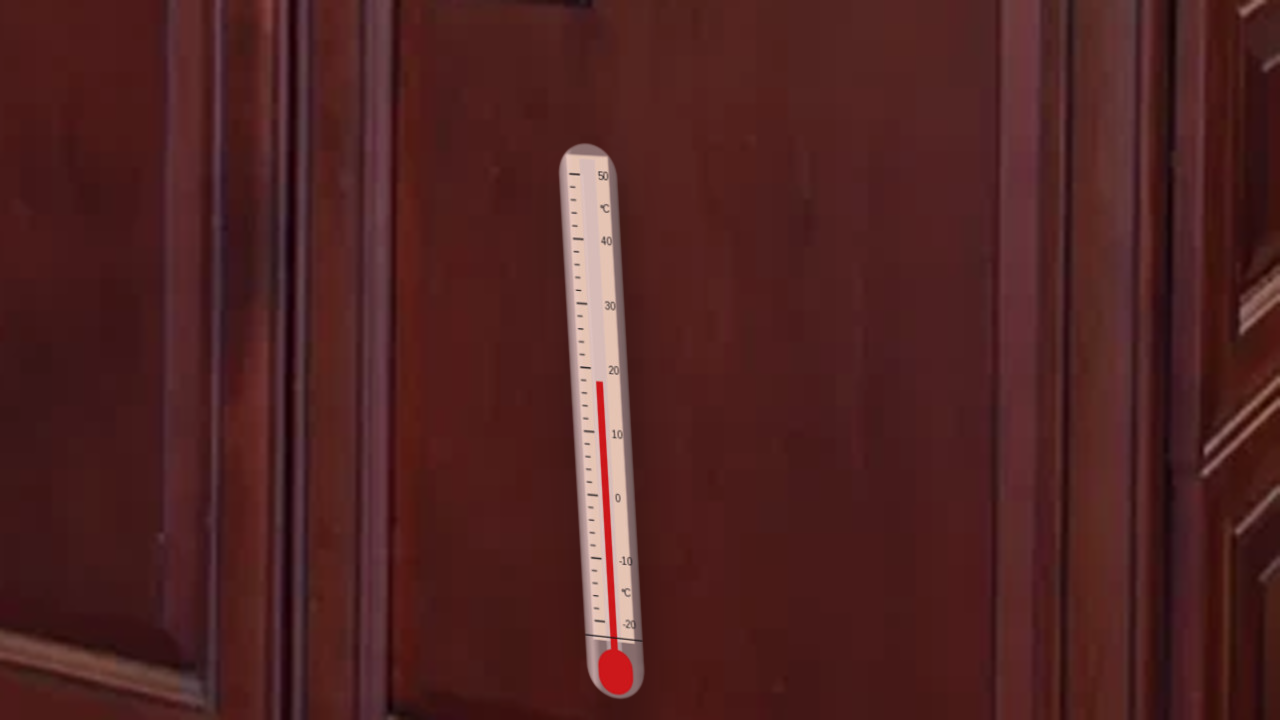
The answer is 18 °C
